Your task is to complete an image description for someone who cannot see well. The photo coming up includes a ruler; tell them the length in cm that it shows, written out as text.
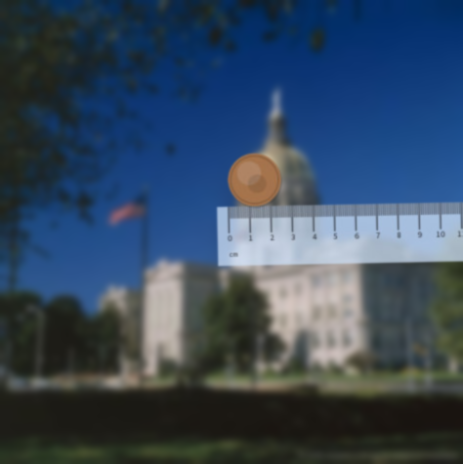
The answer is 2.5 cm
